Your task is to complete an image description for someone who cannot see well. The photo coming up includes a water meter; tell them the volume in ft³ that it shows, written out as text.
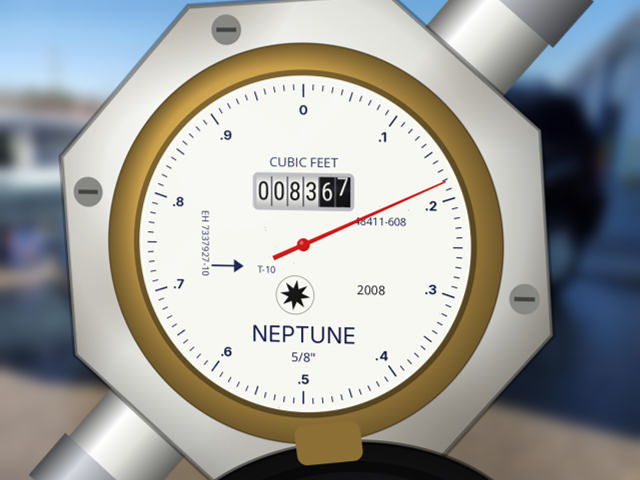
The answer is 8367.18 ft³
